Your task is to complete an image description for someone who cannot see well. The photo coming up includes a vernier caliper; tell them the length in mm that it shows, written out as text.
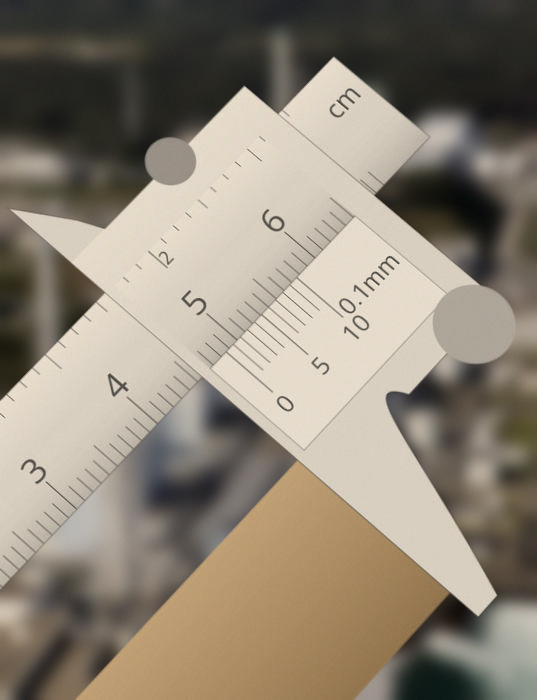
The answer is 48.6 mm
